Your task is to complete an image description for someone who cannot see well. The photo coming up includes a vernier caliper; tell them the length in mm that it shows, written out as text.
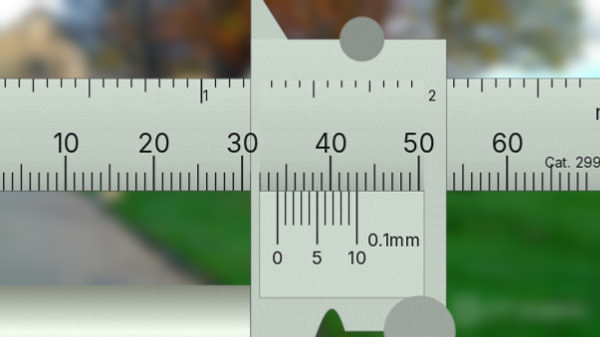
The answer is 34.0 mm
